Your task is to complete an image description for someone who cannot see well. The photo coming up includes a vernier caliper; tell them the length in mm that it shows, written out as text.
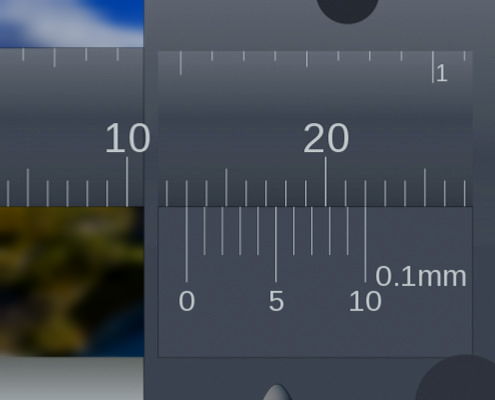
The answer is 13.0 mm
